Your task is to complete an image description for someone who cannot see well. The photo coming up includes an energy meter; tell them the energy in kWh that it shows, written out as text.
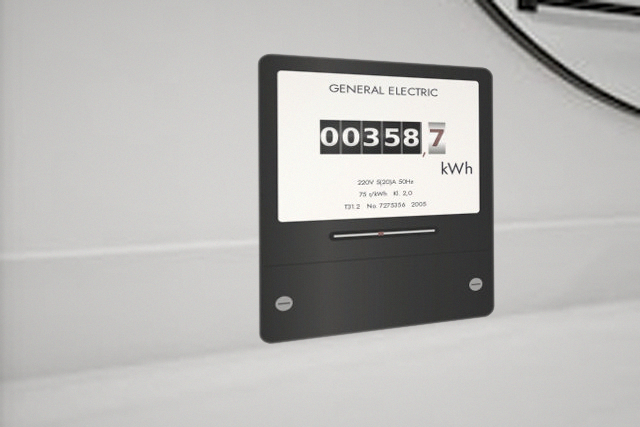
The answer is 358.7 kWh
